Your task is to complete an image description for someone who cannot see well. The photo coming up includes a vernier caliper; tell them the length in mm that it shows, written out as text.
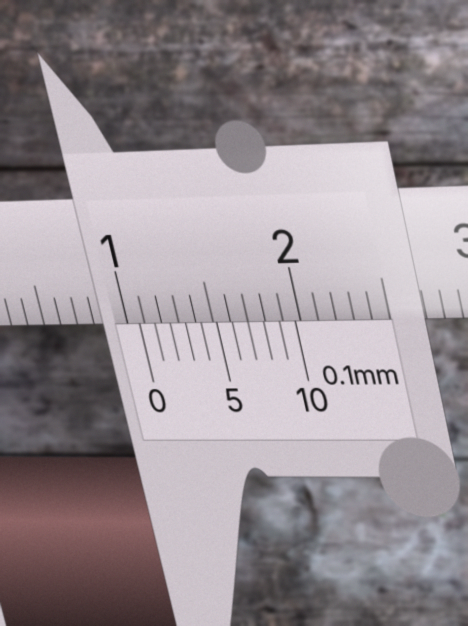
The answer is 10.7 mm
